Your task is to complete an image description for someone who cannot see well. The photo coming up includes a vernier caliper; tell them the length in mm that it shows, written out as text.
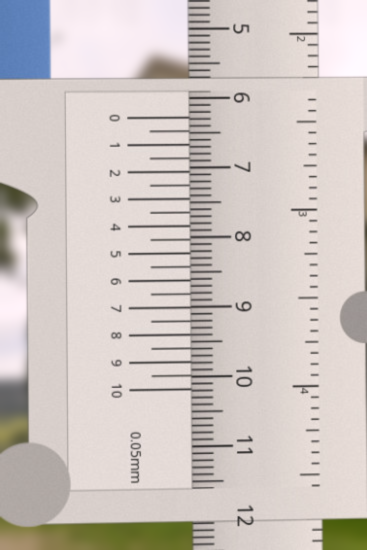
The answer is 62.8 mm
